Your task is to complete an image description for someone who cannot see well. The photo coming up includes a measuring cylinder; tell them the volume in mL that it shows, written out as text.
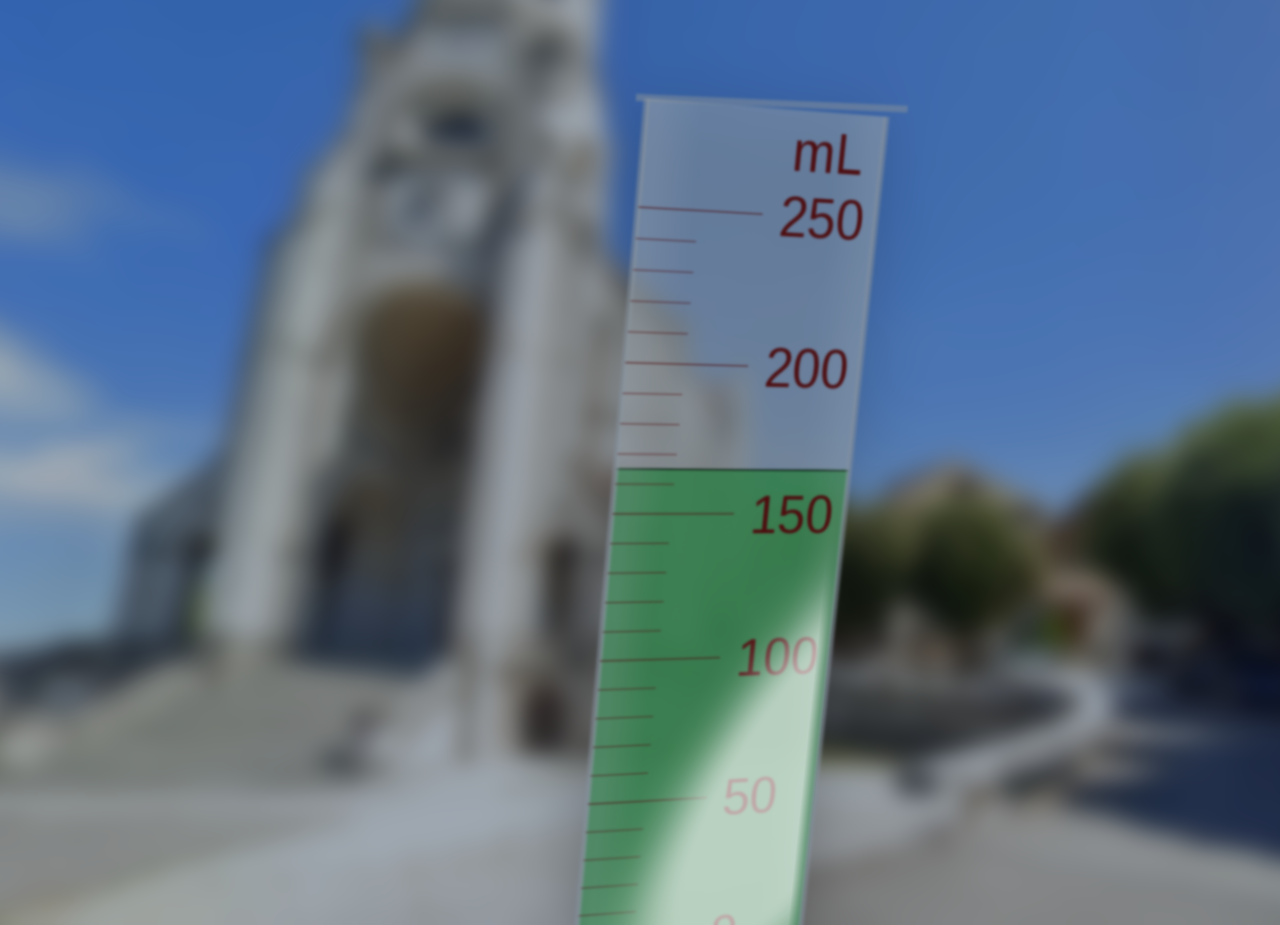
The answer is 165 mL
